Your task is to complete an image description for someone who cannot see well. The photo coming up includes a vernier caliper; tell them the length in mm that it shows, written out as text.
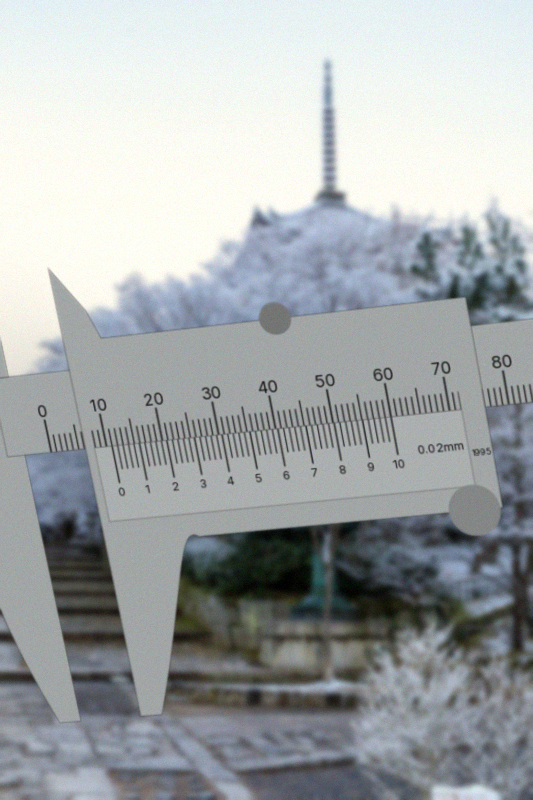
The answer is 11.0 mm
